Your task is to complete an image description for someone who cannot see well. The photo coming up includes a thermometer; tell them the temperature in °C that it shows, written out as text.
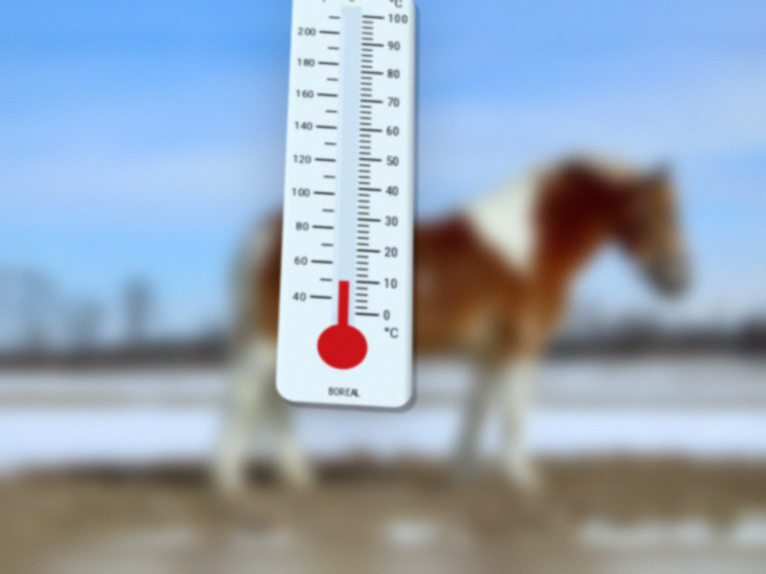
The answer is 10 °C
